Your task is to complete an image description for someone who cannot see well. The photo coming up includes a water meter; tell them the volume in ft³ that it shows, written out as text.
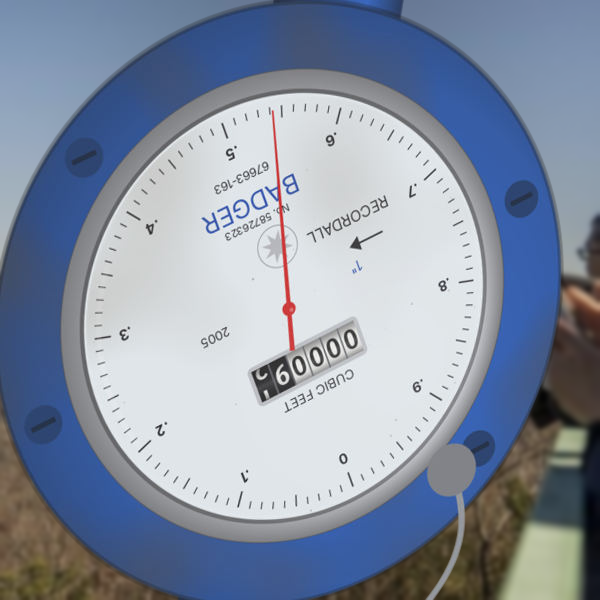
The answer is 91.54 ft³
